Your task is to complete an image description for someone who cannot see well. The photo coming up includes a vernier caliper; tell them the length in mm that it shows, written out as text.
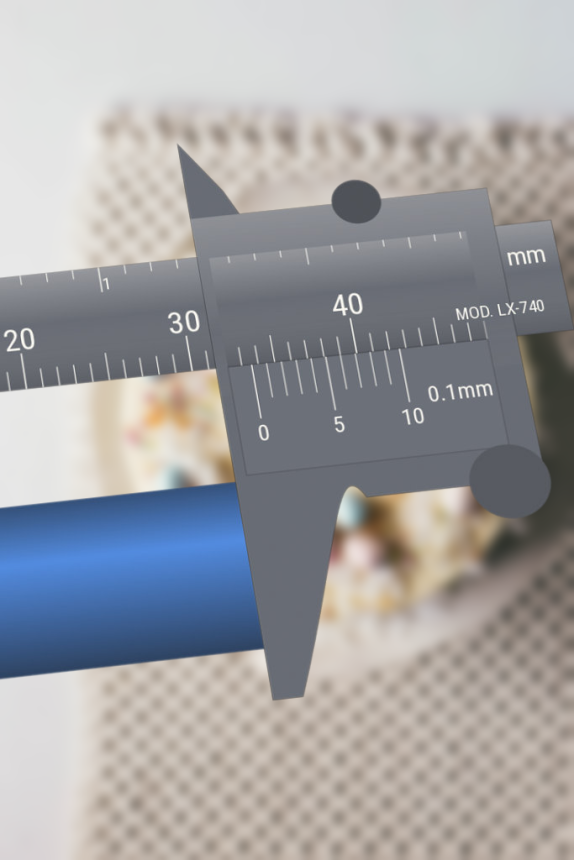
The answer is 33.6 mm
